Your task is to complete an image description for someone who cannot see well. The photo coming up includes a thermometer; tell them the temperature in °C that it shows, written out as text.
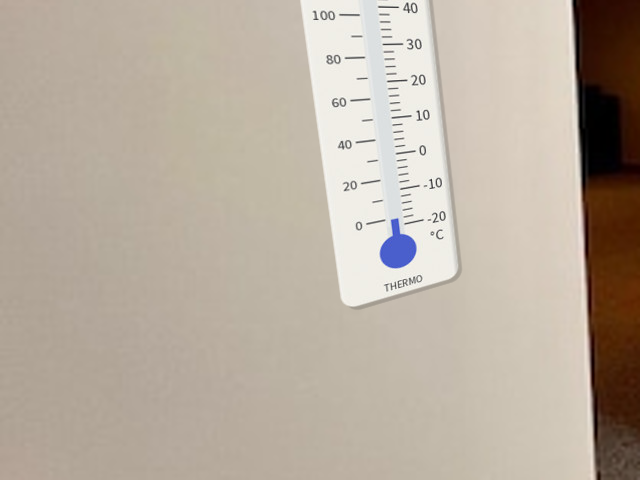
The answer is -18 °C
